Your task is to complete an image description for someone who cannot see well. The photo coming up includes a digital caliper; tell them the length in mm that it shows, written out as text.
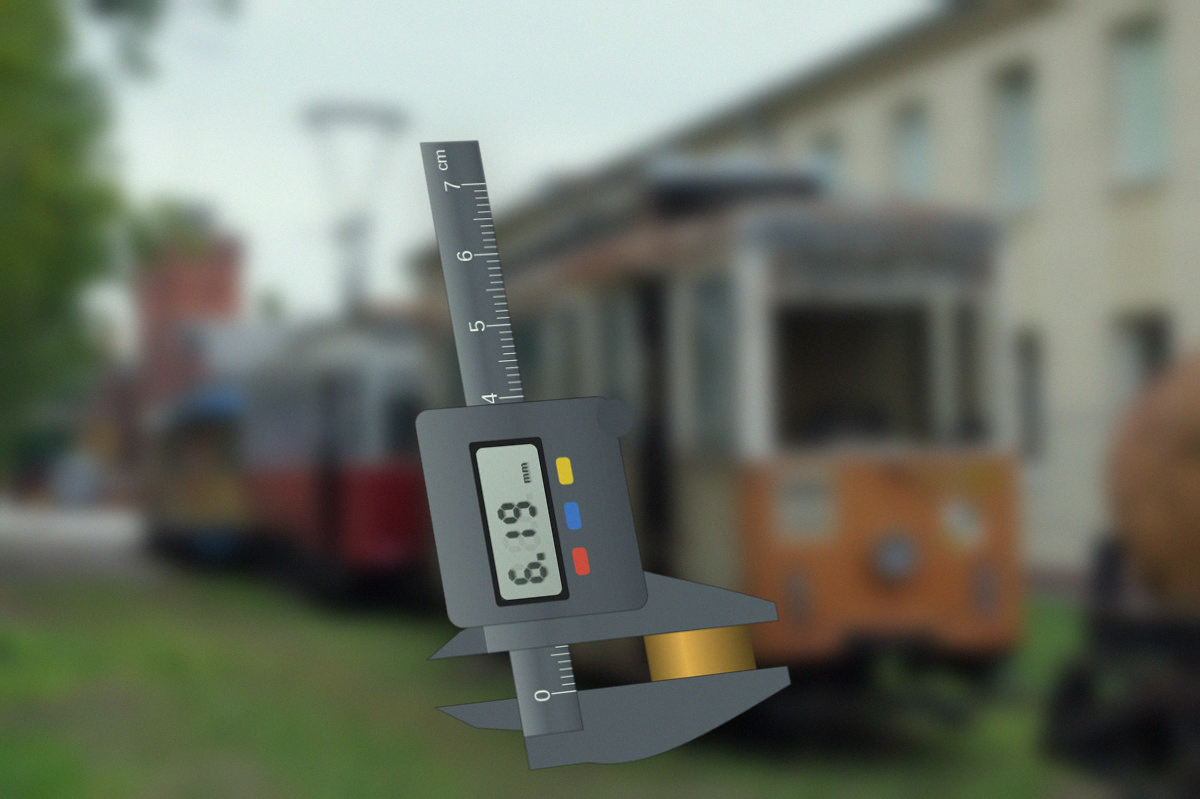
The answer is 6.19 mm
